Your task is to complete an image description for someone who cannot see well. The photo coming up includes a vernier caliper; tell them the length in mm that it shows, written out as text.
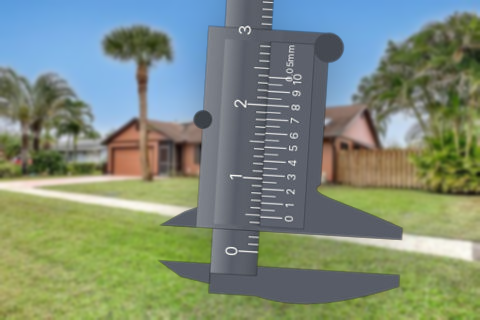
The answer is 4.8 mm
